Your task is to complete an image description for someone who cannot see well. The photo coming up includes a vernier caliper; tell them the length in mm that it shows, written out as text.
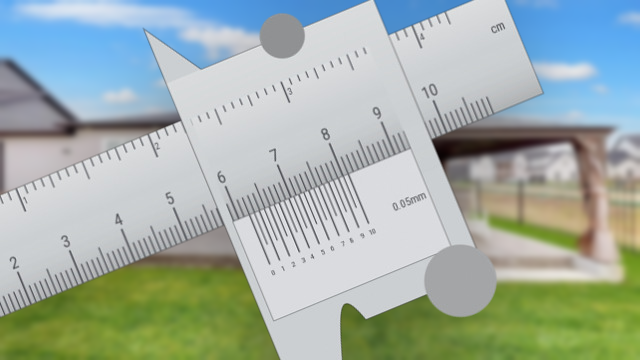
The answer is 62.0 mm
